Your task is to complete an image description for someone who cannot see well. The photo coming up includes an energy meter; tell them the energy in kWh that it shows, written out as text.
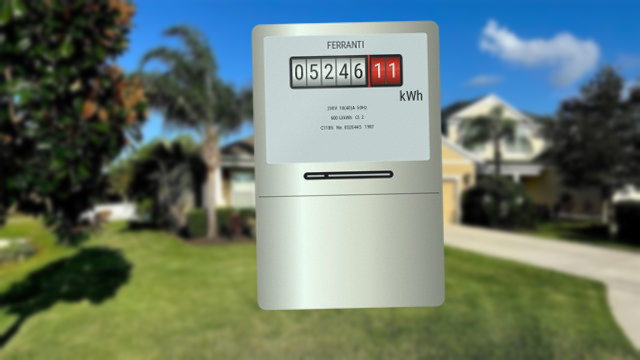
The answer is 5246.11 kWh
